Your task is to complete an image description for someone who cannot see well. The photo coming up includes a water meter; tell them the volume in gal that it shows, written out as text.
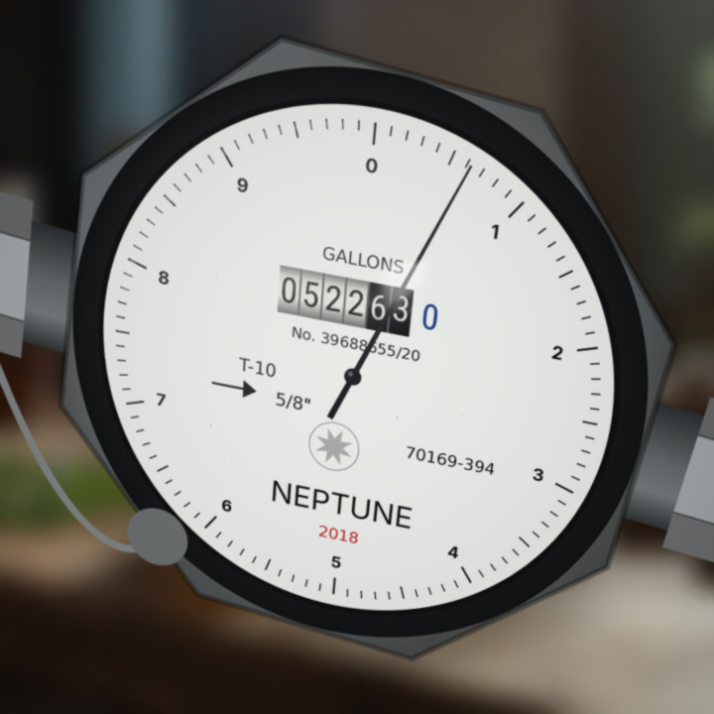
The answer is 522630.6 gal
